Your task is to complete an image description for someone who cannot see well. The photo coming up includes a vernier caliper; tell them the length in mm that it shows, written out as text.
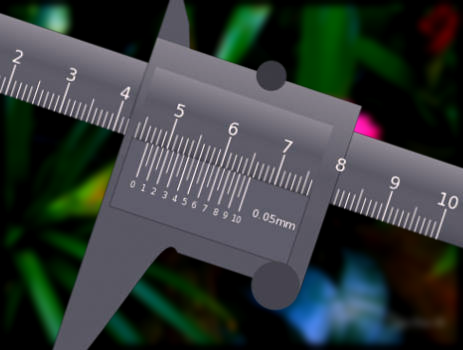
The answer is 46.5 mm
